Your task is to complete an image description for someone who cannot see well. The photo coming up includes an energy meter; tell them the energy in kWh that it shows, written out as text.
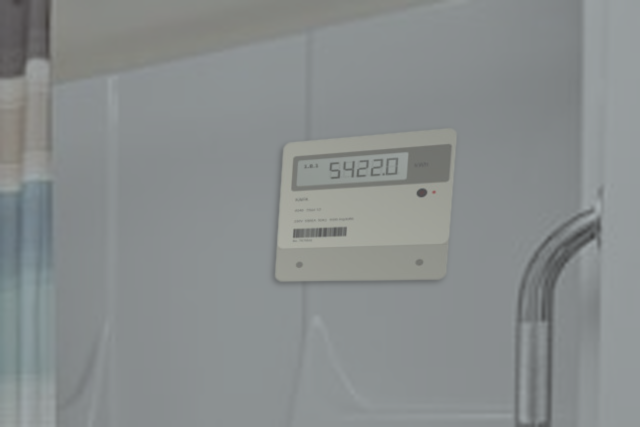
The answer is 5422.0 kWh
